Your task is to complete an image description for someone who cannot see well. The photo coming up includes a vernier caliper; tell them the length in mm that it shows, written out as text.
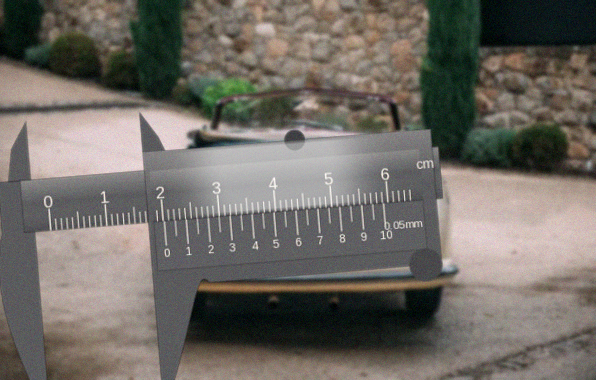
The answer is 20.2 mm
